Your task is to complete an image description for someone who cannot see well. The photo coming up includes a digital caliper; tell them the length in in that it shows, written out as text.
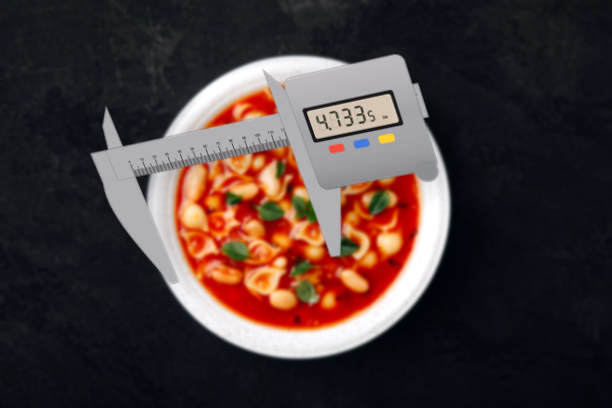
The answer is 4.7335 in
